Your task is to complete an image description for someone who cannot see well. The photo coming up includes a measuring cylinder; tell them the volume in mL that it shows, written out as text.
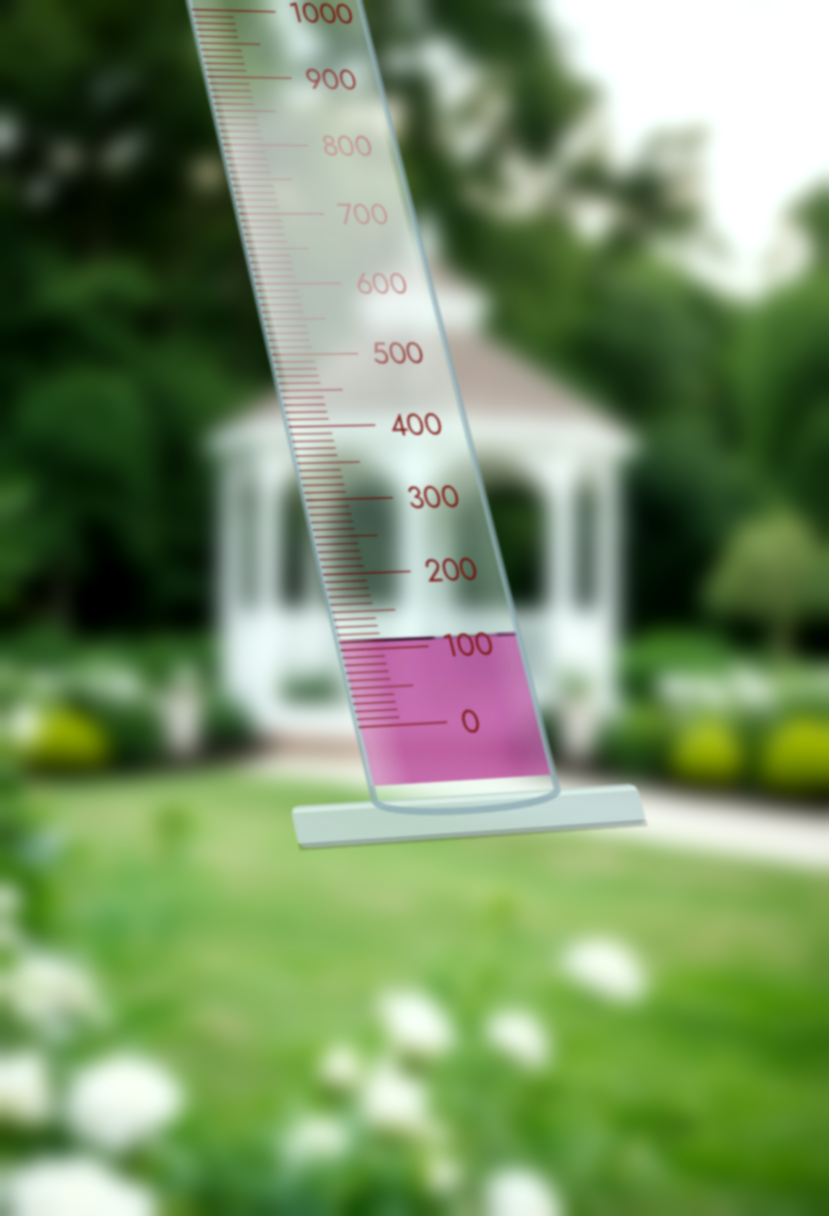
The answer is 110 mL
